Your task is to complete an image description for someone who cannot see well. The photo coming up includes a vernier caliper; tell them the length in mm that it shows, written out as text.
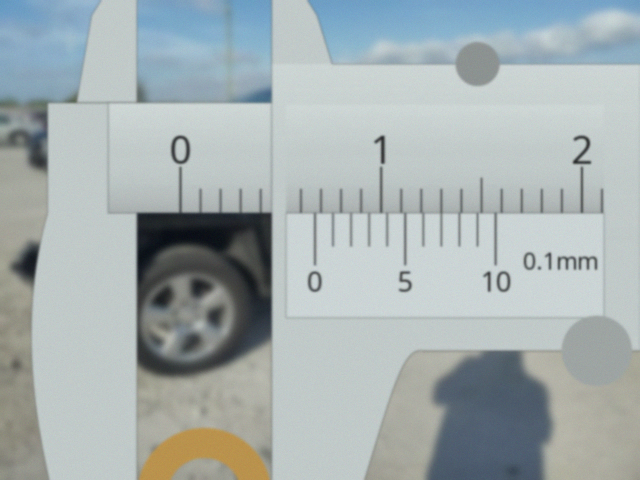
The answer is 6.7 mm
